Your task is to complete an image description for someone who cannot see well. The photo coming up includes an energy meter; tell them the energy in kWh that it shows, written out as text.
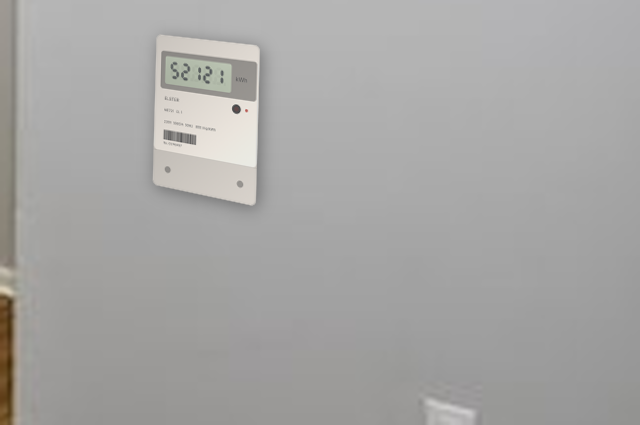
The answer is 52121 kWh
